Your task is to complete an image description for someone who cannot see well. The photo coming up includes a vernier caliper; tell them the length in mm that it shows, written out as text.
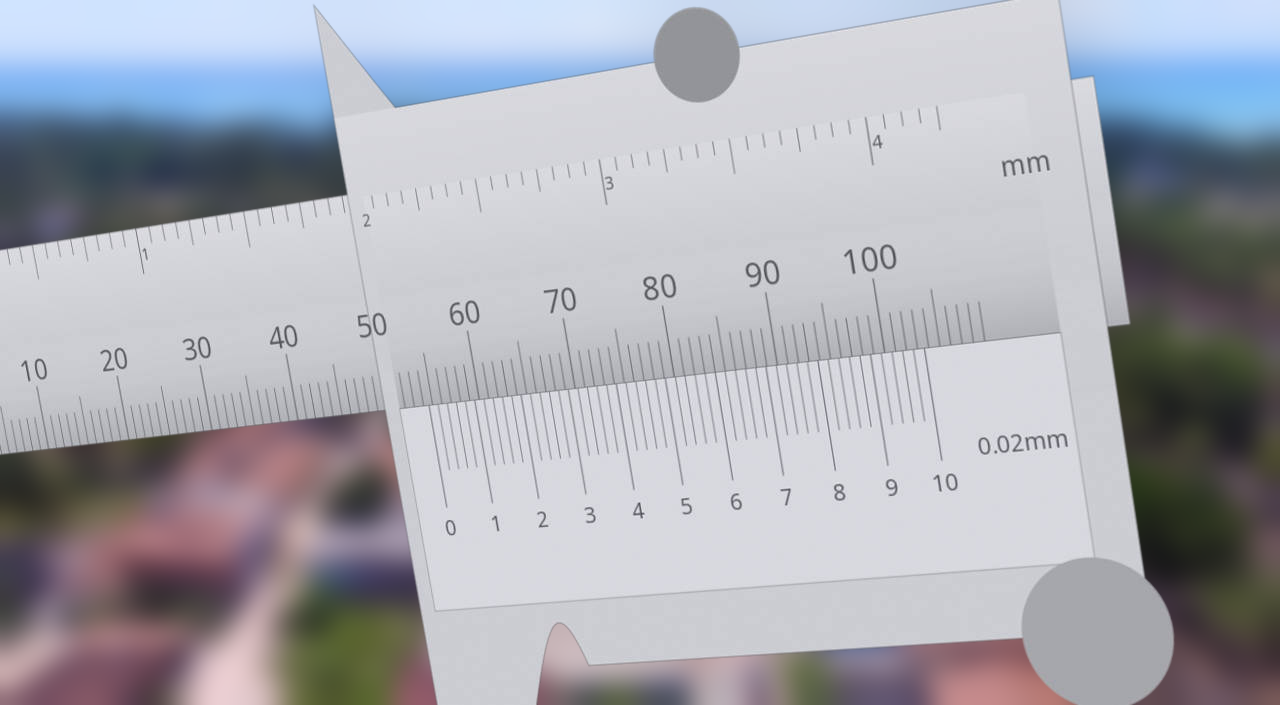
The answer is 54.6 mm
